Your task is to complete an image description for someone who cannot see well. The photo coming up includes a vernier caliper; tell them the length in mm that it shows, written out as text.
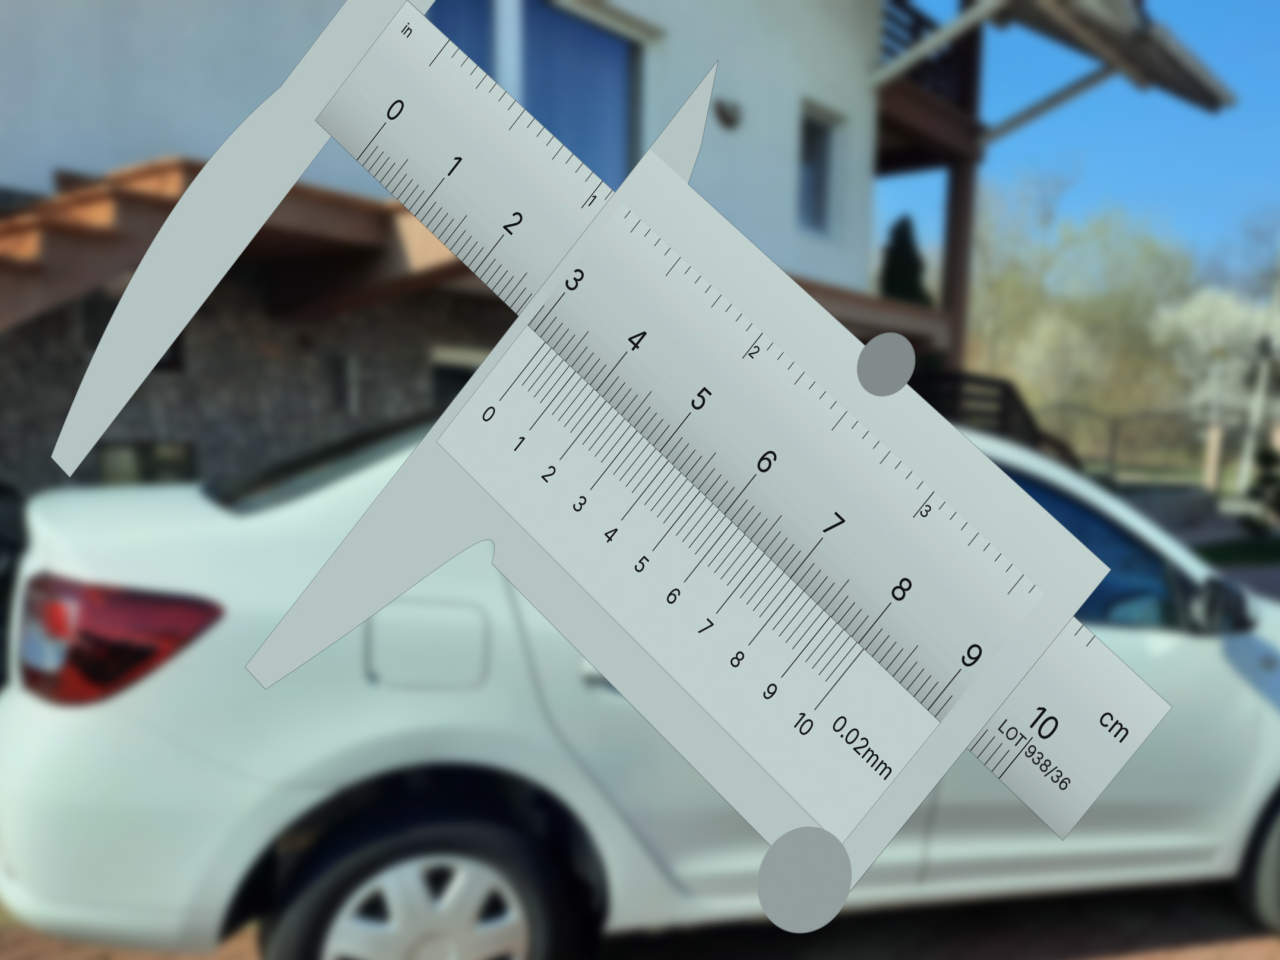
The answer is 31.8 mm
